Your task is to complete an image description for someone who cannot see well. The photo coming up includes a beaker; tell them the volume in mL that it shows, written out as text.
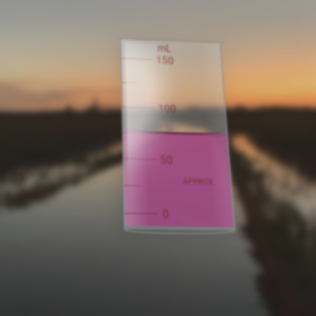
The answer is 75 mL
